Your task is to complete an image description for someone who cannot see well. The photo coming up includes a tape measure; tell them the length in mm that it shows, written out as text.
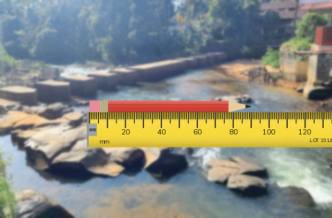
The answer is 90 mm
